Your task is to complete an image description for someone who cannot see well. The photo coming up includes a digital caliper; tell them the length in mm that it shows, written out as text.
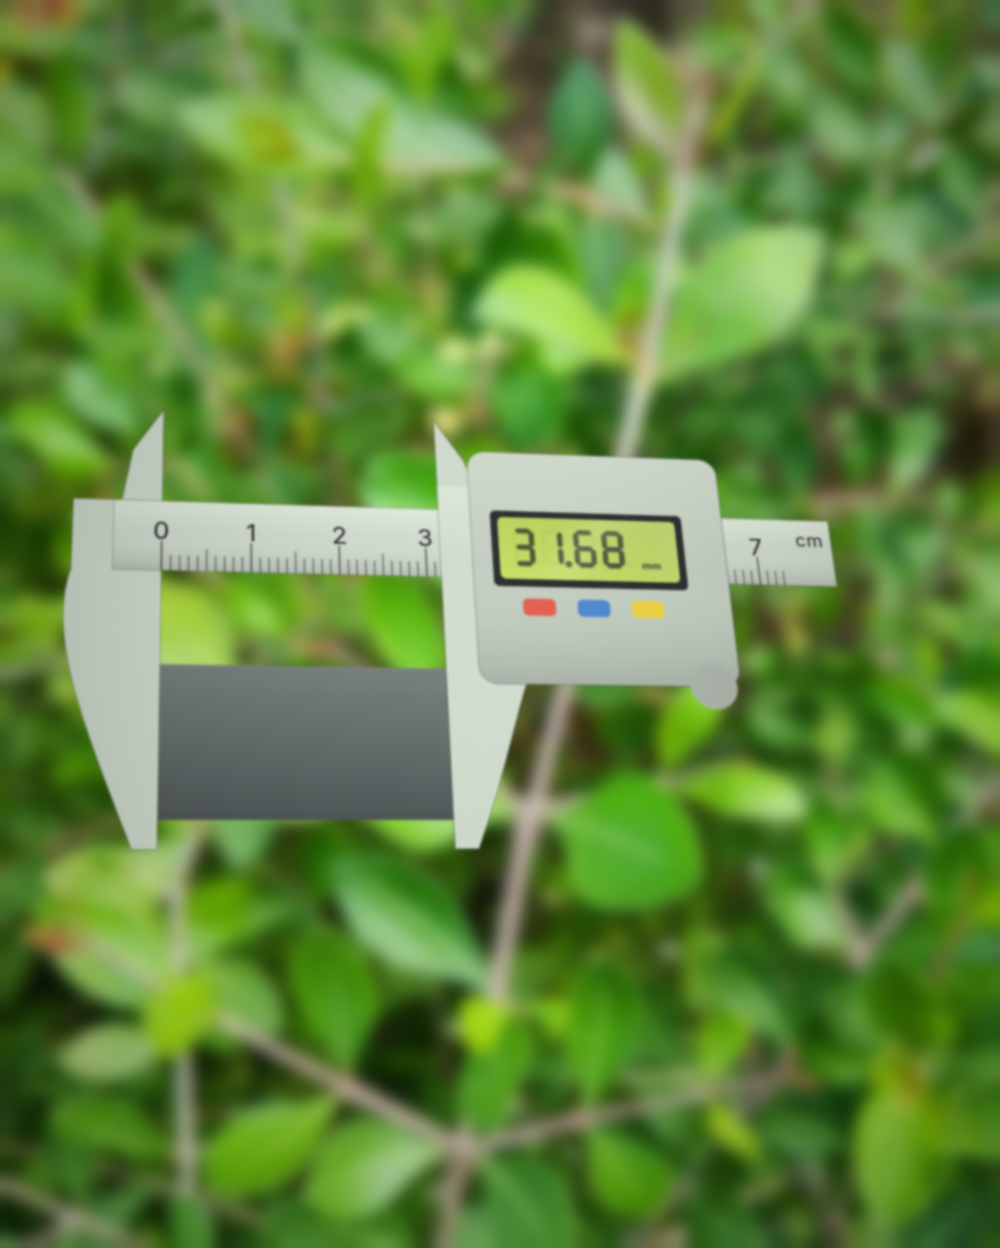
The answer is 31.68 mm
